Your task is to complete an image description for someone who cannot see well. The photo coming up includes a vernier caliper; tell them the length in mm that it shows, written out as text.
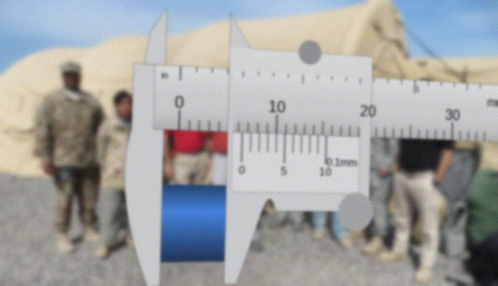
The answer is 6.4 mm
